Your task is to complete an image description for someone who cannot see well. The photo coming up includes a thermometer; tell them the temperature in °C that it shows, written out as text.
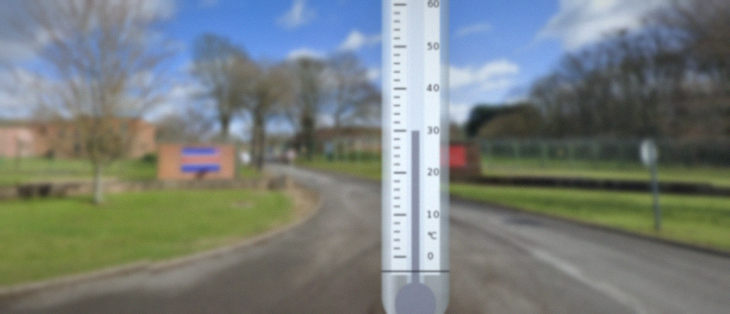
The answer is 30 °C
